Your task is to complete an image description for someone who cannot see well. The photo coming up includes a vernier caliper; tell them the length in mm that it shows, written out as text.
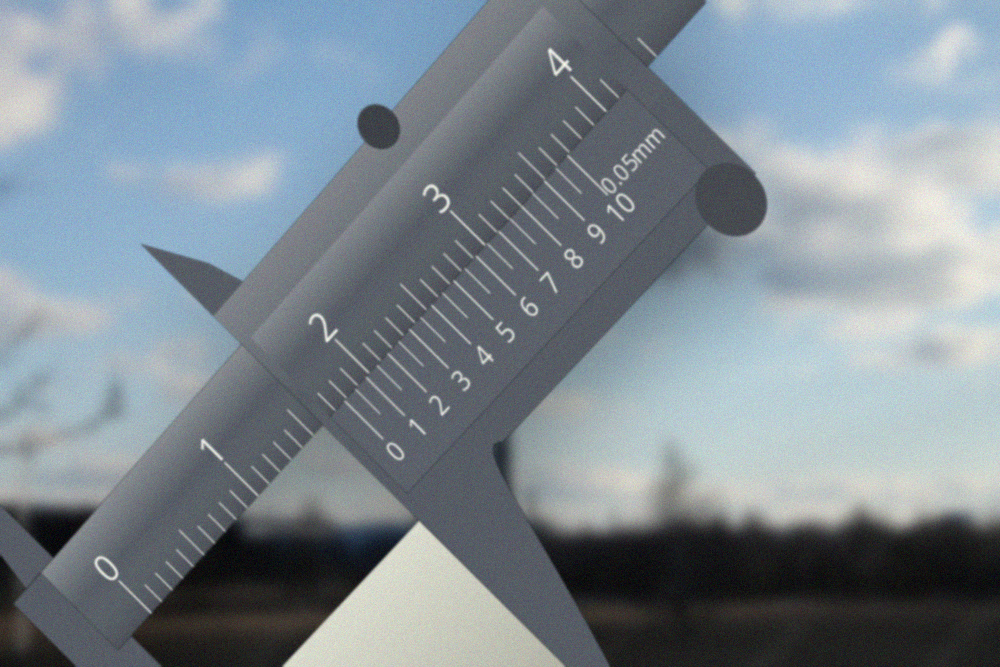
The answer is 17.8 mm
